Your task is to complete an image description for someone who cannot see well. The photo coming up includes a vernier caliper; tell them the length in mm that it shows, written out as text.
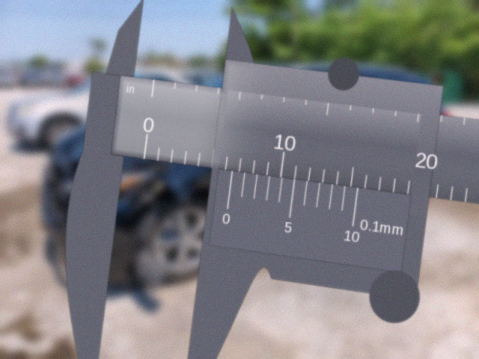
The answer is 6.5 mm
